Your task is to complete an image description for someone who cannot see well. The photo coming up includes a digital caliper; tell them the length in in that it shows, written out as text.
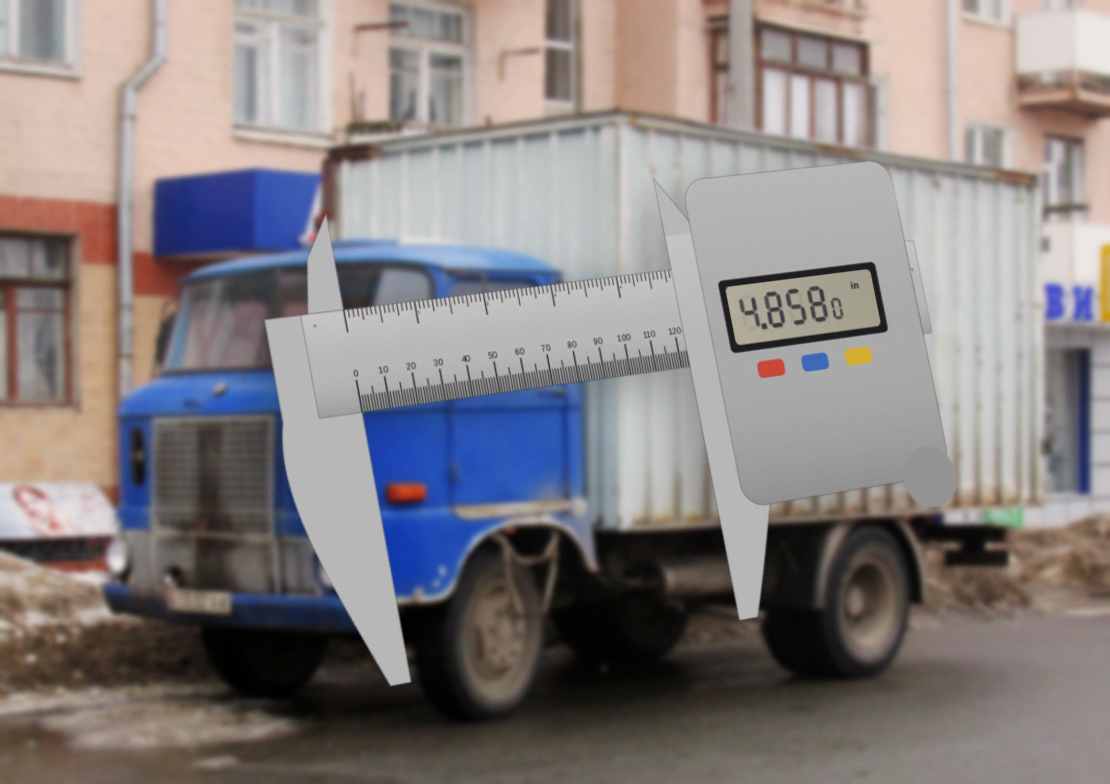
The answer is 4.8580 in
